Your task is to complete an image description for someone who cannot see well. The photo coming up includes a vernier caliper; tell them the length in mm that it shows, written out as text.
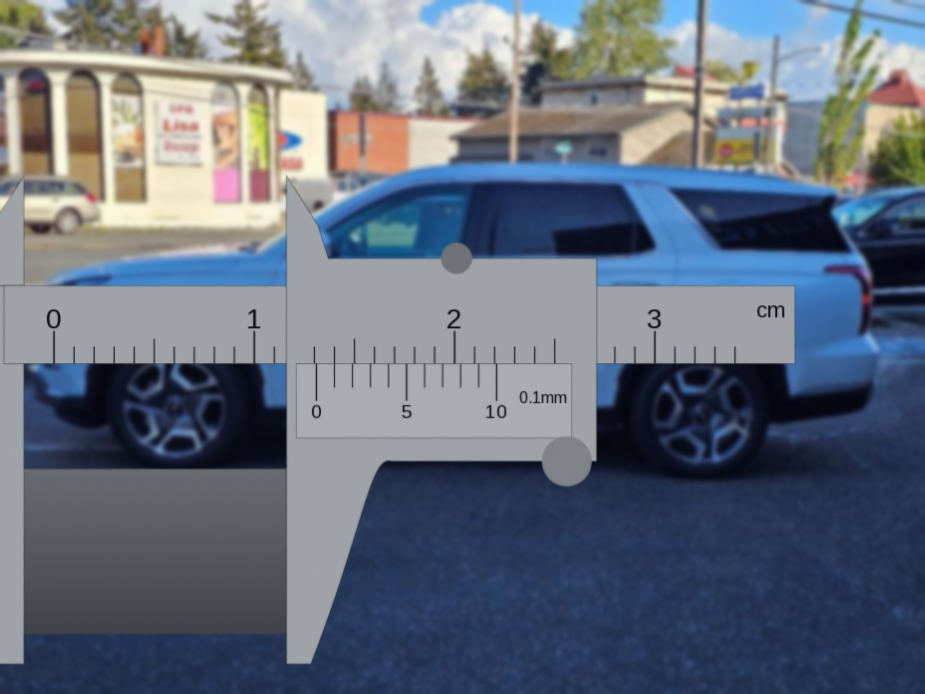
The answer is 13.1 mm
